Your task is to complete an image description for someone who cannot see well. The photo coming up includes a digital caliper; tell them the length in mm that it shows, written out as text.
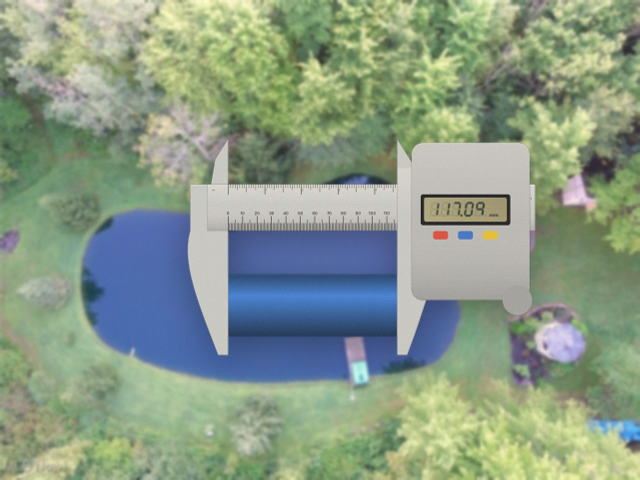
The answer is 117.09 mm
